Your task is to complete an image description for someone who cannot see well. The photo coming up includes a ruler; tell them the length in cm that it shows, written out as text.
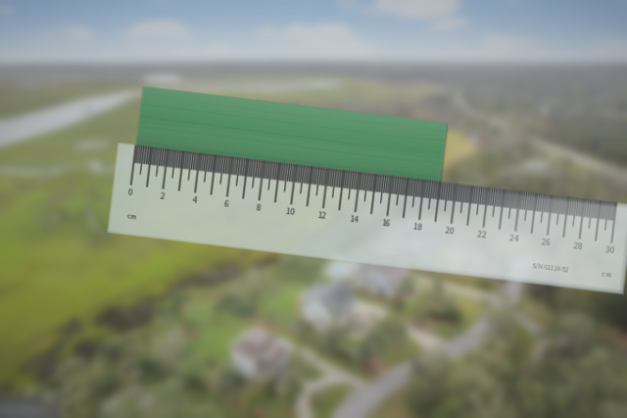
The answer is 19 cm
